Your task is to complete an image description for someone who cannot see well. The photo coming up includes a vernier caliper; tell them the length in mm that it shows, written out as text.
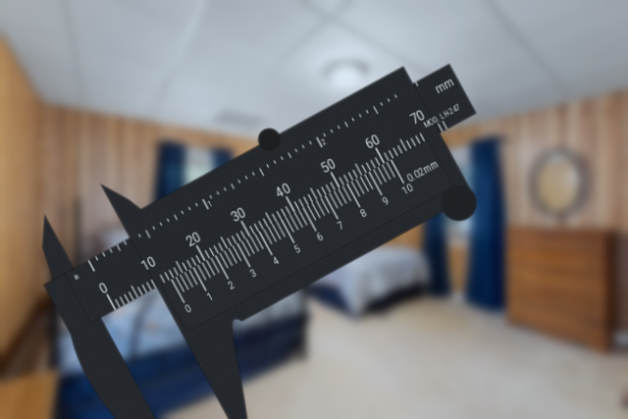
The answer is 12.5 mm
